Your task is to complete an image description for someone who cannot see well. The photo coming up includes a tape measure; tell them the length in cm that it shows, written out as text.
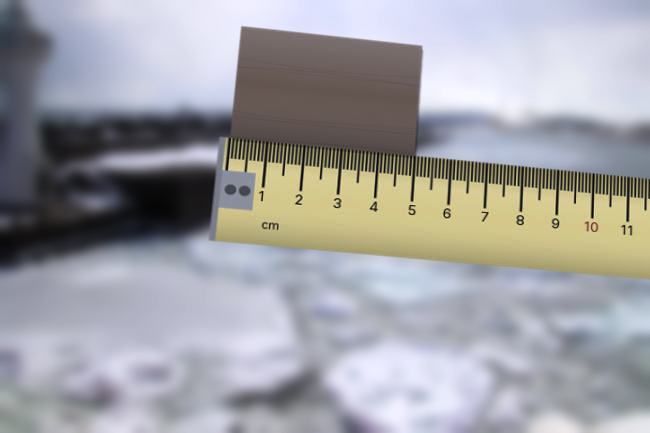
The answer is 5 cm
